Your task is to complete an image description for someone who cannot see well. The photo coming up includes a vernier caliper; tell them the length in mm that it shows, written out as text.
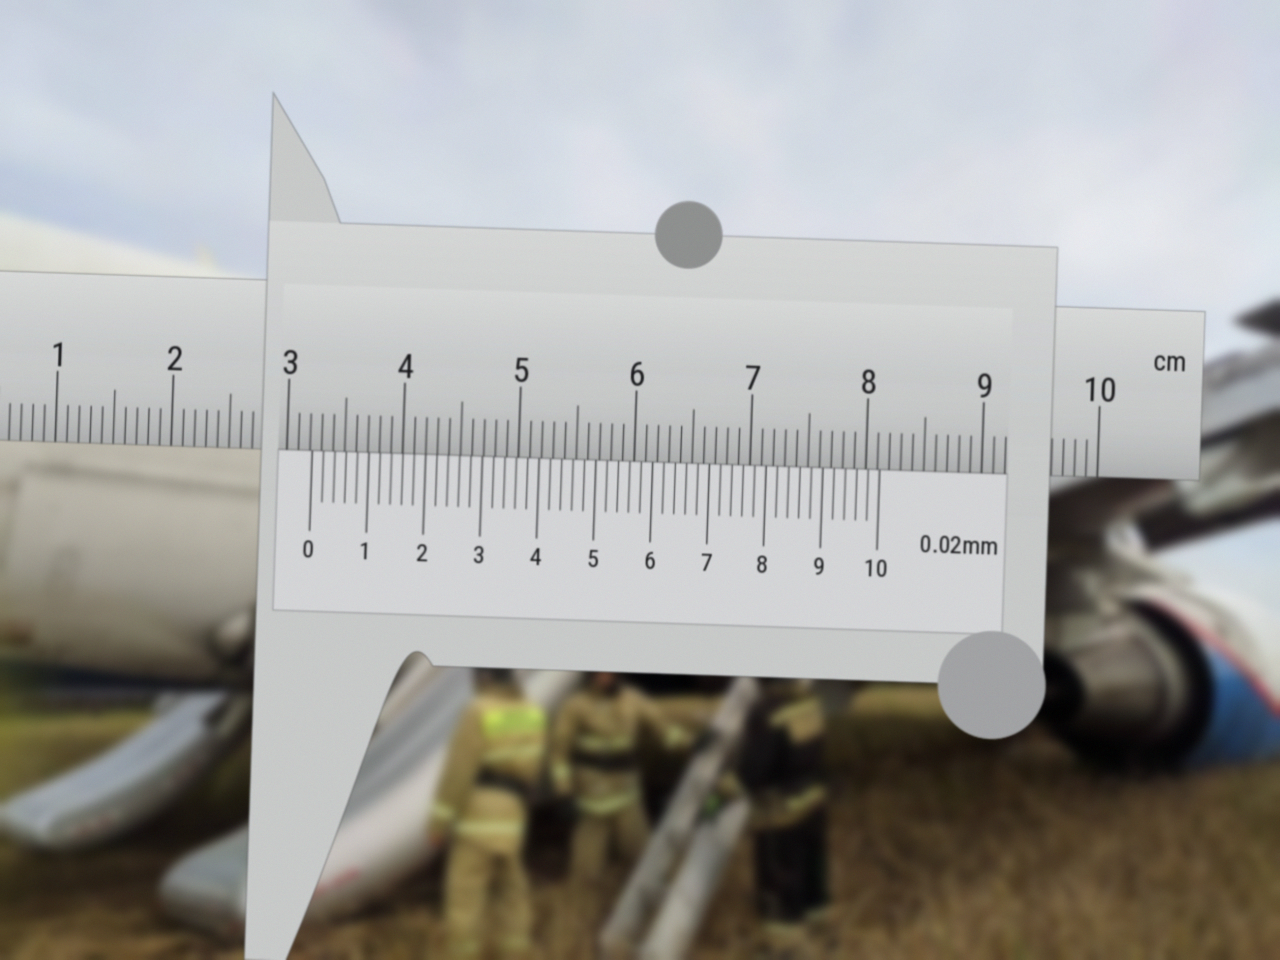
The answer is 32.2 mm
